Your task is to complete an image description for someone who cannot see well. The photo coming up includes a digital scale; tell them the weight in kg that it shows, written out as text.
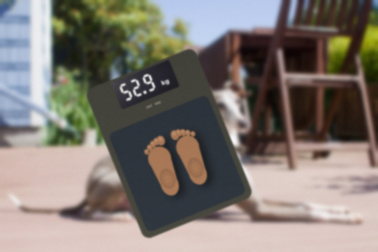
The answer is 52.9 kg
